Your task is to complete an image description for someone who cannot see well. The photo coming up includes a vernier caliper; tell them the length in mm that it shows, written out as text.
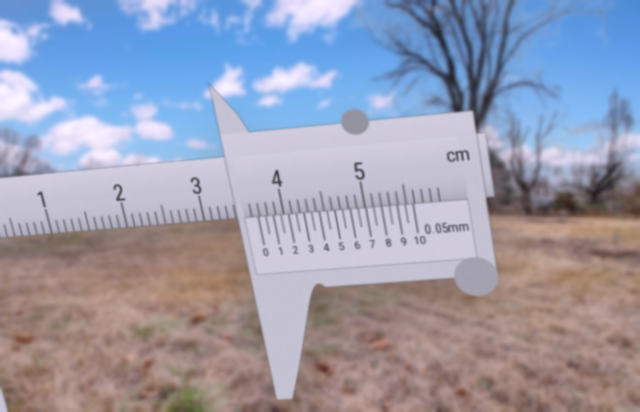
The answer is 36.8 mm
